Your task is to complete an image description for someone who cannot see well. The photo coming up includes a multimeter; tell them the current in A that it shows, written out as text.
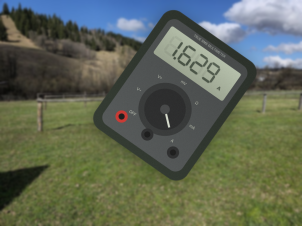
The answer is 1.629 A
